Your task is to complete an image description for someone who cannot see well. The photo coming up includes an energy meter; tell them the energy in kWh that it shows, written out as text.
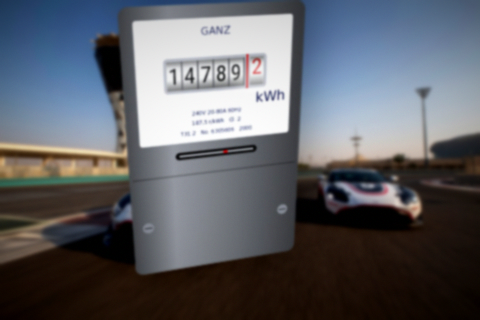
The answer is 14789.2 kWh
